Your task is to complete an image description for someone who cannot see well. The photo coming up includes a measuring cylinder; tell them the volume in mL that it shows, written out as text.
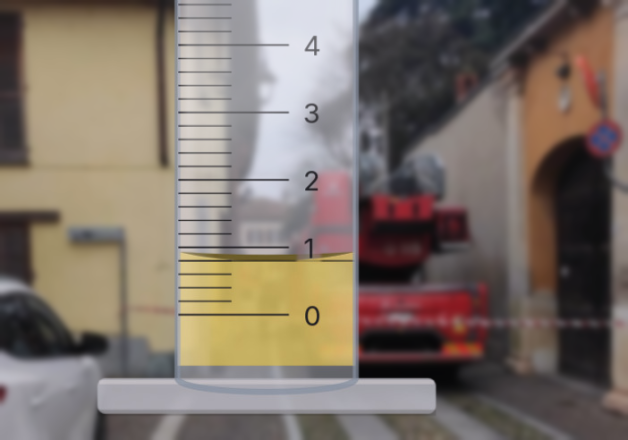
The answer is 0.8 mL
